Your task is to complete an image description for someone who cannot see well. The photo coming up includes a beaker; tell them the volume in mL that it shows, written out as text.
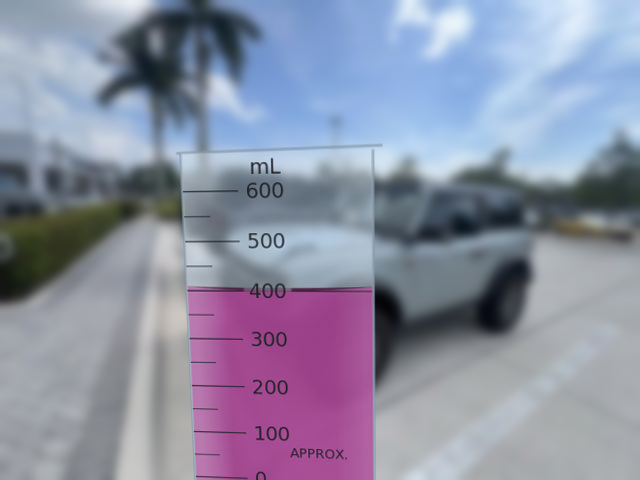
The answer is 400 mL
